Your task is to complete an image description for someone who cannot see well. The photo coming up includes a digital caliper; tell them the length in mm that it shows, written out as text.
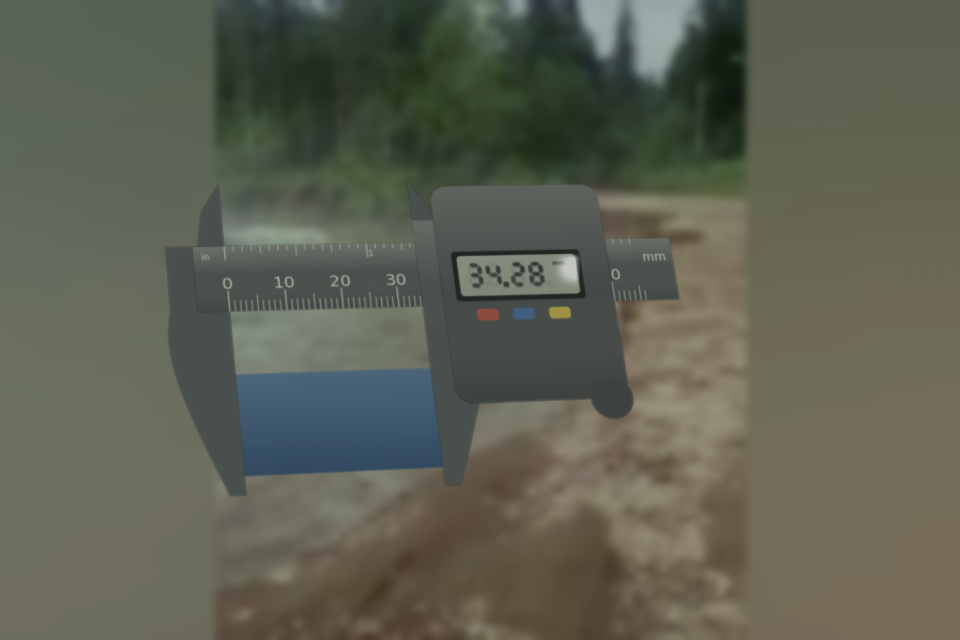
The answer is 34.28 mm
